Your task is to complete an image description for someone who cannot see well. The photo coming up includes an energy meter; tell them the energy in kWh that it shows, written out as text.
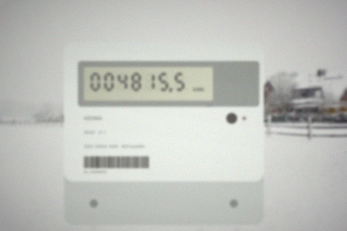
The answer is 4815.5 kWh
